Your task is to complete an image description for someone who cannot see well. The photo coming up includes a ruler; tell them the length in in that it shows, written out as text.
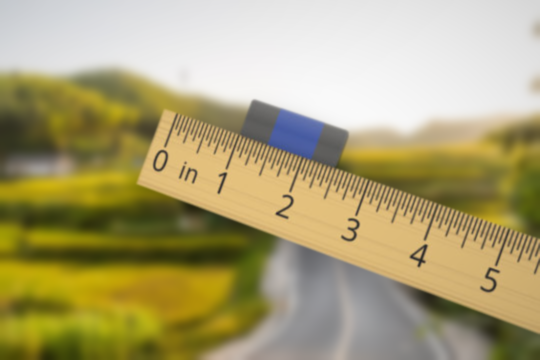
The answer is 1.5 in
